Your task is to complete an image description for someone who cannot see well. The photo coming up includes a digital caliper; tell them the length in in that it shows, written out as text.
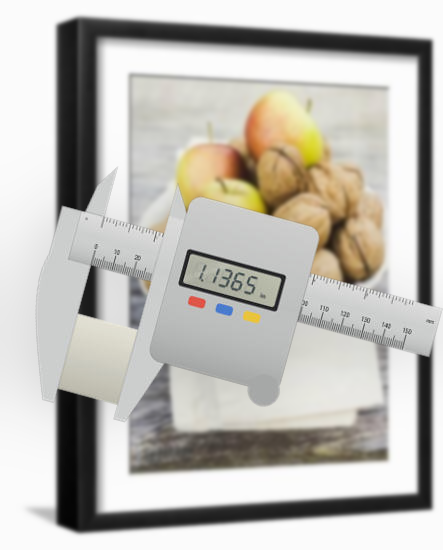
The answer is 1.1365 in
